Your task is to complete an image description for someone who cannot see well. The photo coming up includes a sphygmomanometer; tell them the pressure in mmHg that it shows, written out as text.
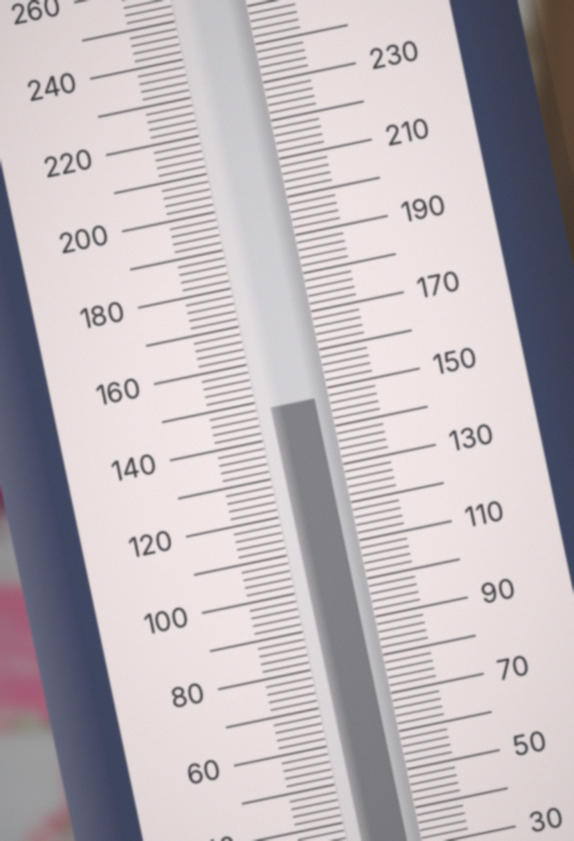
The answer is 148 mmHg
